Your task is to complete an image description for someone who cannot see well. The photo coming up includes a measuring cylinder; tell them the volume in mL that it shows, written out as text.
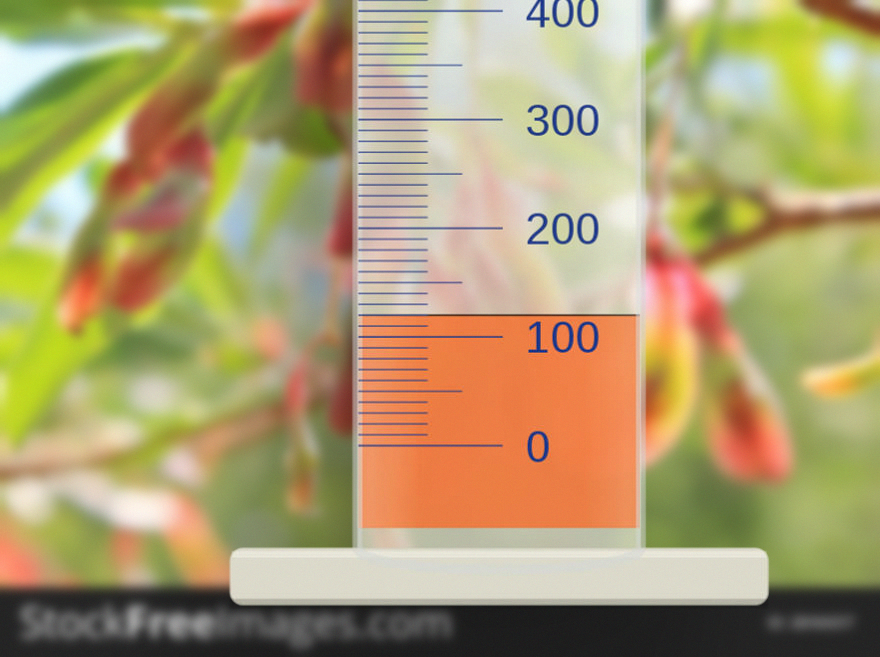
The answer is 120 mL
